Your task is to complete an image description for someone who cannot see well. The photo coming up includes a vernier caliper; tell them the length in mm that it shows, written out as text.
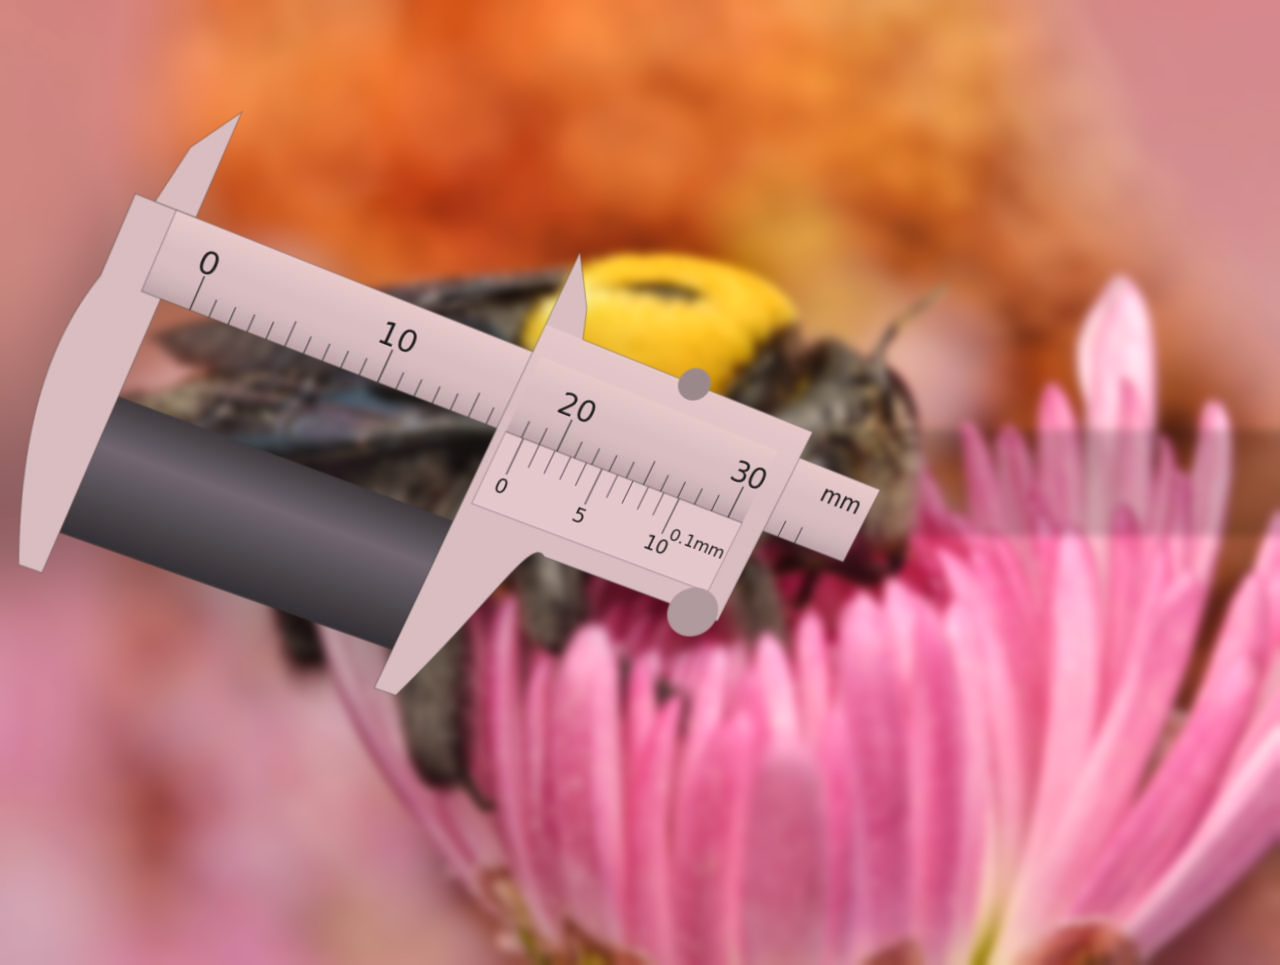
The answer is 18.1 mm
